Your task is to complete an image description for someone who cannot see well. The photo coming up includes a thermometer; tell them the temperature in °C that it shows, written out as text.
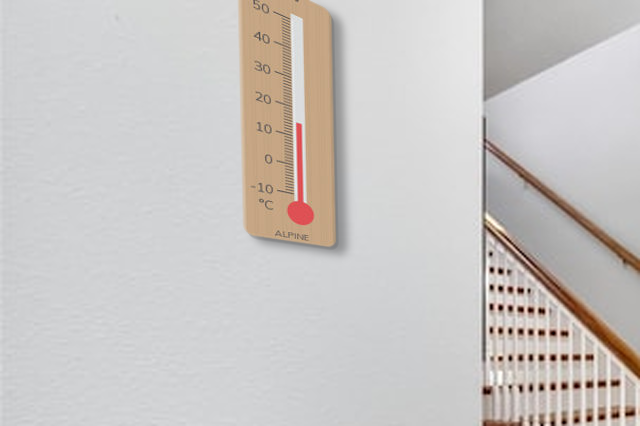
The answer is 15 °C
